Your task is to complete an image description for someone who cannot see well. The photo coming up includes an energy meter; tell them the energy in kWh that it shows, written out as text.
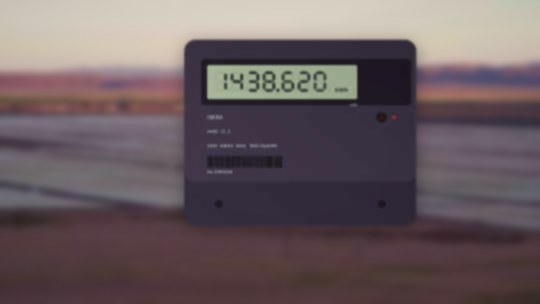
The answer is 1438.620 kWh
